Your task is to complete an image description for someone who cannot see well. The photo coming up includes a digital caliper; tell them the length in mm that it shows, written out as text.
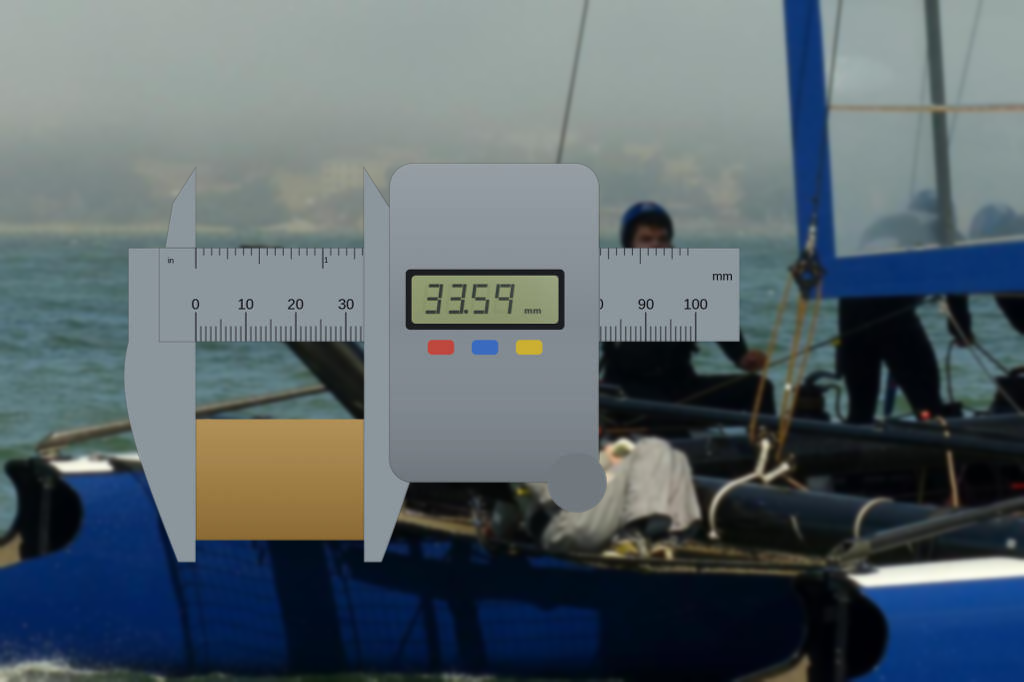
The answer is 33.59 mm
